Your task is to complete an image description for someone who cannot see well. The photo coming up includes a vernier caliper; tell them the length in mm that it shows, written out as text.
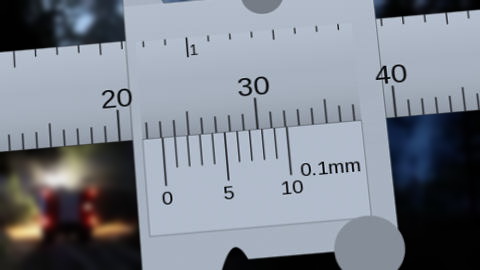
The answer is 23.1 mm
